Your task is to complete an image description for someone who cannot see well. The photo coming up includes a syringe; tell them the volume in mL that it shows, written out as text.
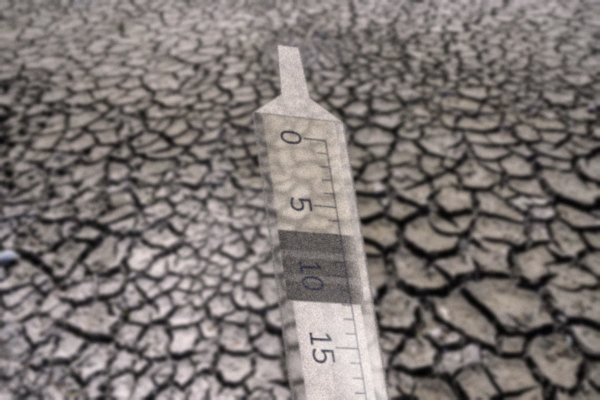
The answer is 7 mL
